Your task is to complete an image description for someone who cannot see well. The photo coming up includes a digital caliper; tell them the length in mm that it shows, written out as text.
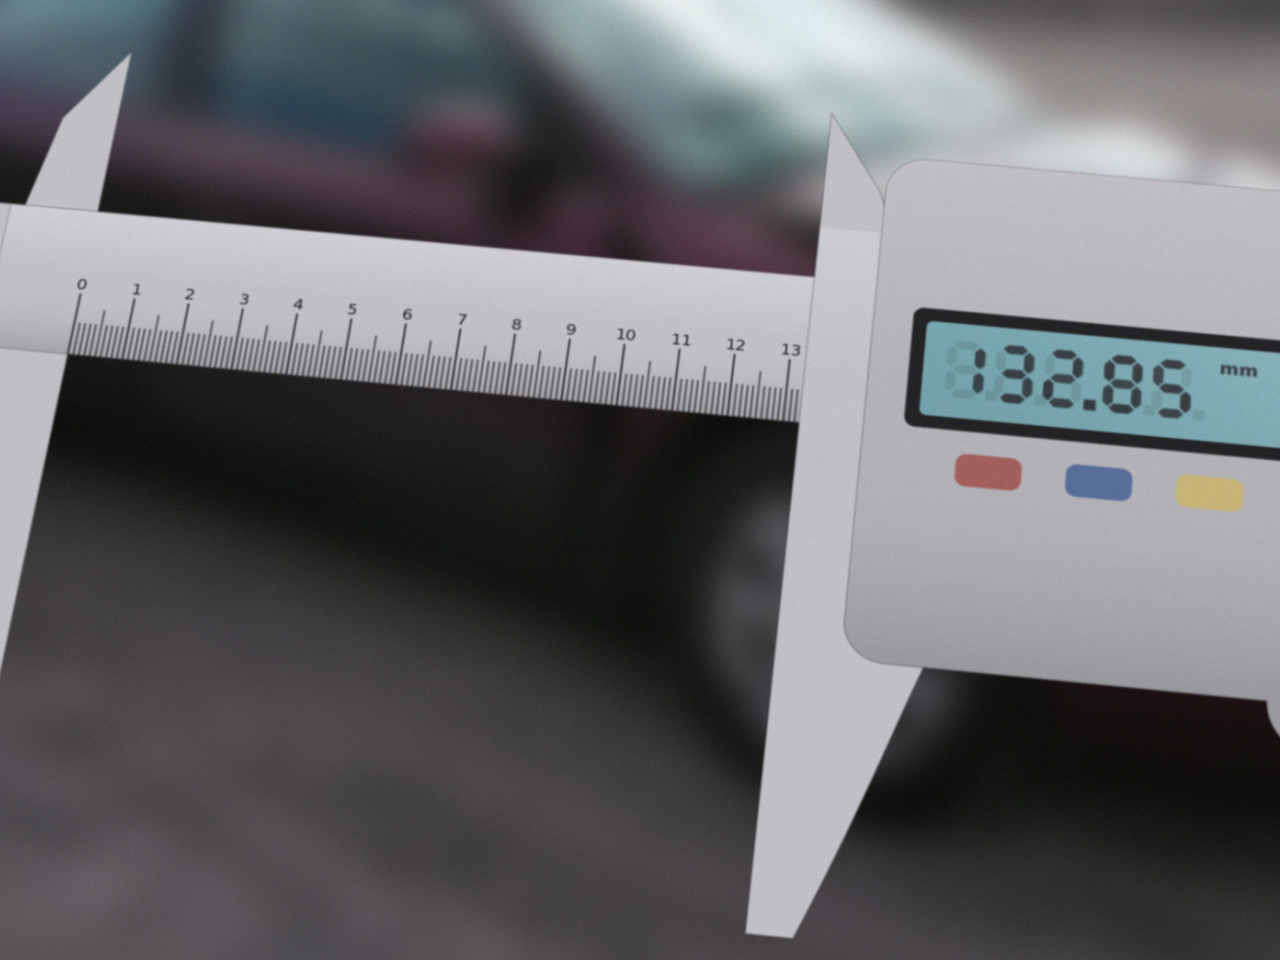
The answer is 132.85 mm
